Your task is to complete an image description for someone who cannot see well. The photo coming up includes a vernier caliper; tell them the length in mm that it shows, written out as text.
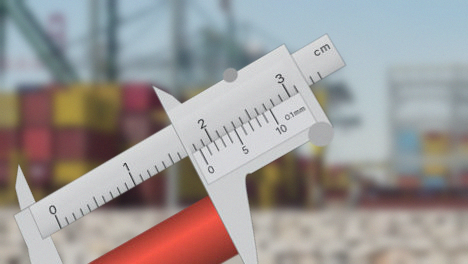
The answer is 18.4 mm
